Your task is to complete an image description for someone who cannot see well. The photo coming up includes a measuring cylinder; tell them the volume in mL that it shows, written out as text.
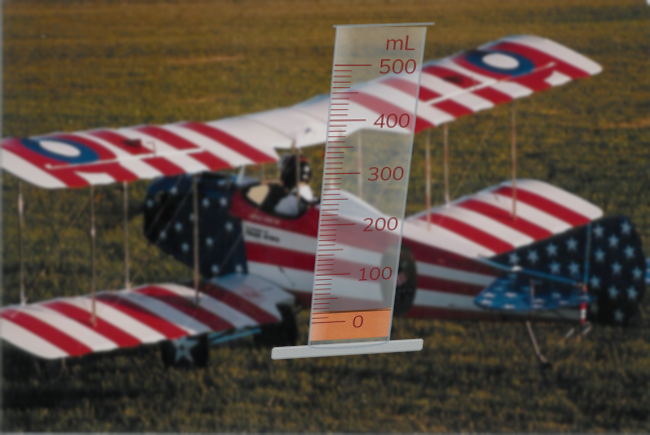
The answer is 20 mL
